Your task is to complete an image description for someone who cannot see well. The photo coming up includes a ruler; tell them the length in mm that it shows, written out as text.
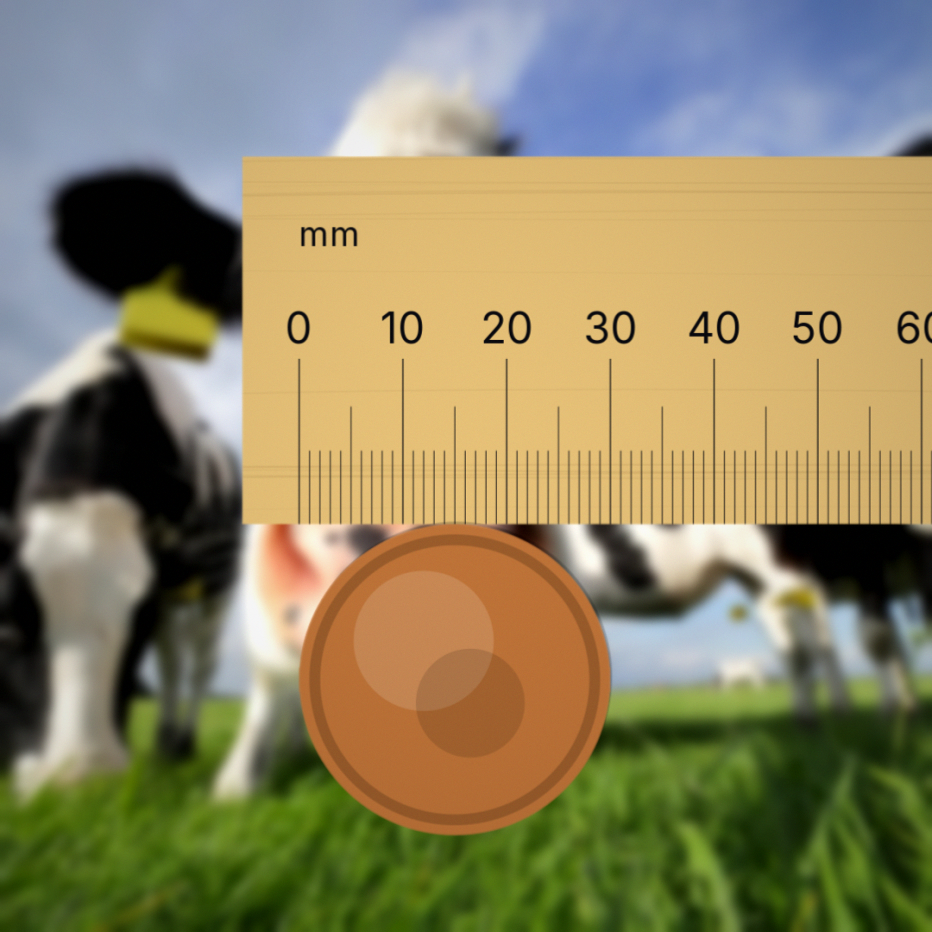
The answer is 30 mm
